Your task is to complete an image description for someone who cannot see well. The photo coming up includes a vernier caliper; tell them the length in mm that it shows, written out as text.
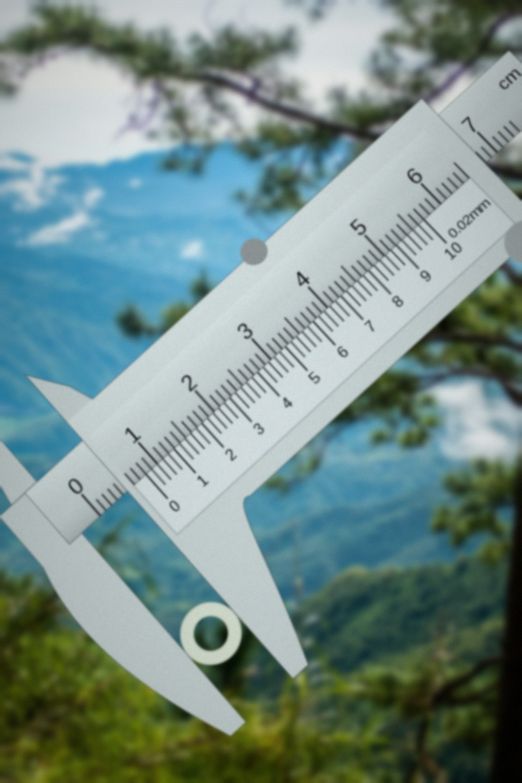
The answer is 8.0 mm
